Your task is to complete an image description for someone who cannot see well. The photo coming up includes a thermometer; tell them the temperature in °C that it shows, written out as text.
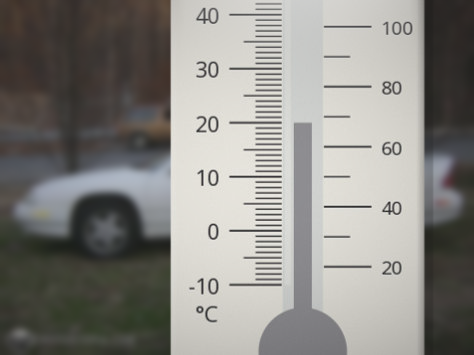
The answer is 20 °C
